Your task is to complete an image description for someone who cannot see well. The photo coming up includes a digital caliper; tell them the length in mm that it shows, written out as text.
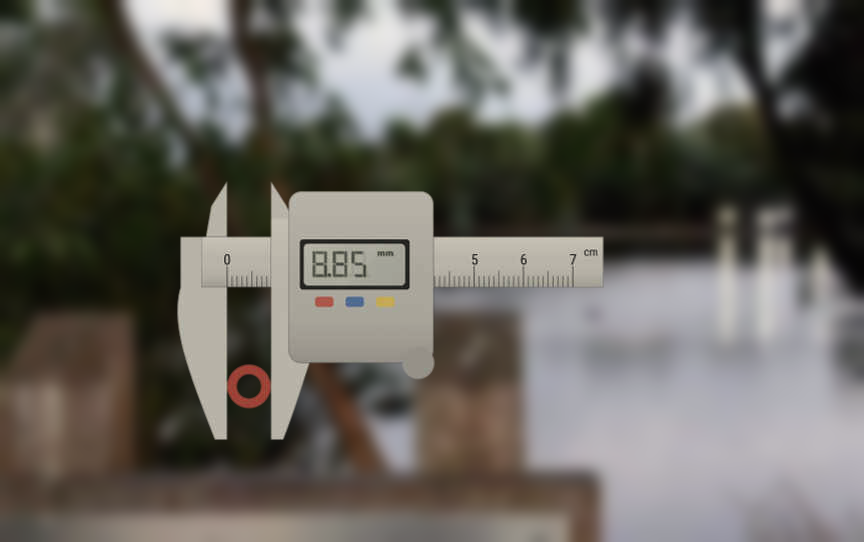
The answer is 8.85 mm
